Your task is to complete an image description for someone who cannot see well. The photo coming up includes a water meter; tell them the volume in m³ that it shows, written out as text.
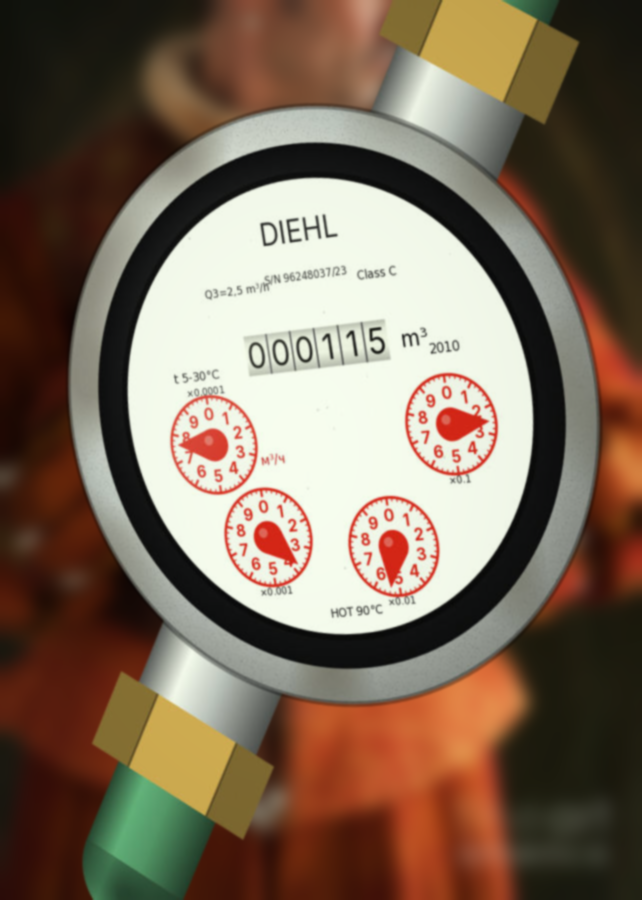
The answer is 115.2537 m³
